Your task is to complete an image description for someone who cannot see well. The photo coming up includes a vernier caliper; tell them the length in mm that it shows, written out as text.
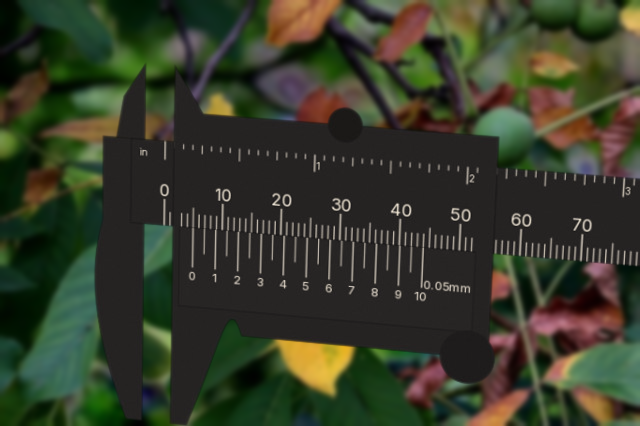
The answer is 5.0 mm
